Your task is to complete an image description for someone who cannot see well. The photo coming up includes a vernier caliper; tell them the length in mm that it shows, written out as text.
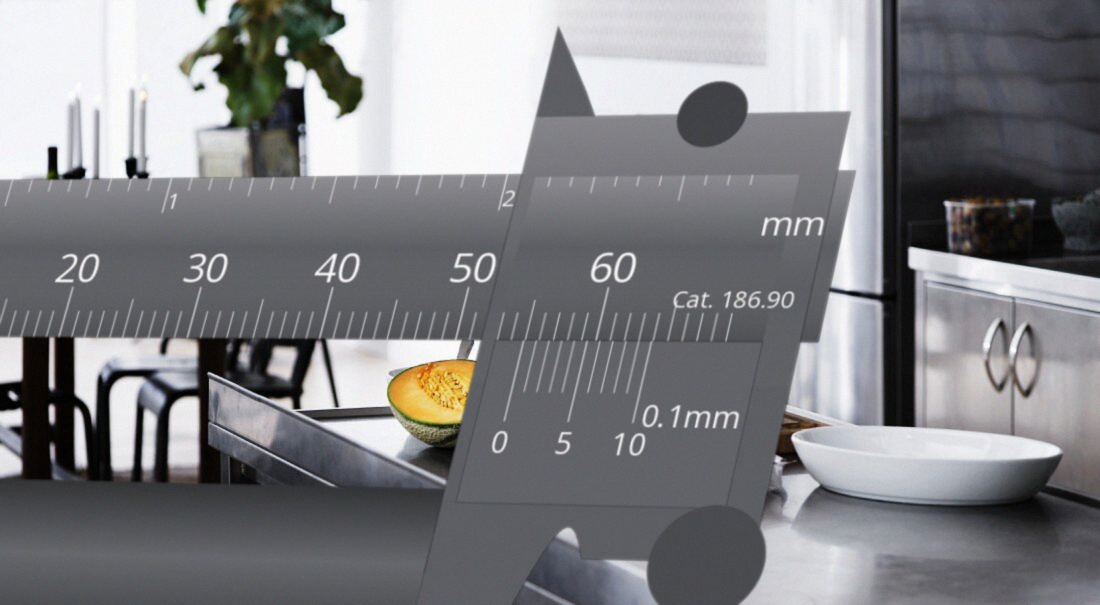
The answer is 54.9 mm
